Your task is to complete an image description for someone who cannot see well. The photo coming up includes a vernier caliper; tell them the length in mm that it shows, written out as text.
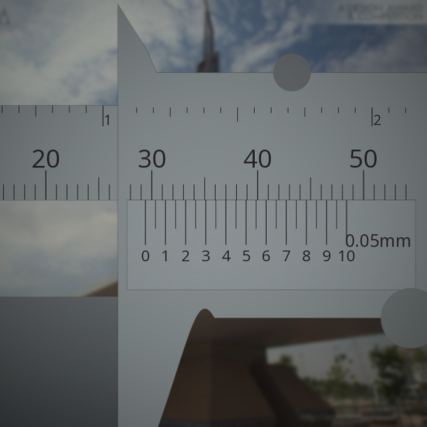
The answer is 29.4 mm
